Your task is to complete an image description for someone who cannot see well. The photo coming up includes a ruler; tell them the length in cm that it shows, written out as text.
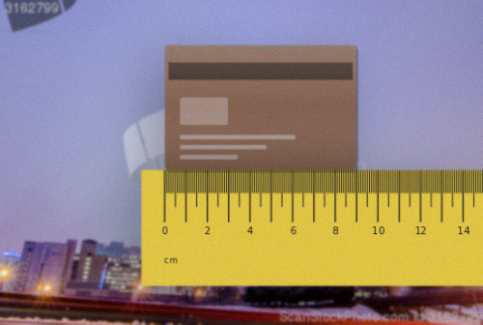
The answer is 9 cm
